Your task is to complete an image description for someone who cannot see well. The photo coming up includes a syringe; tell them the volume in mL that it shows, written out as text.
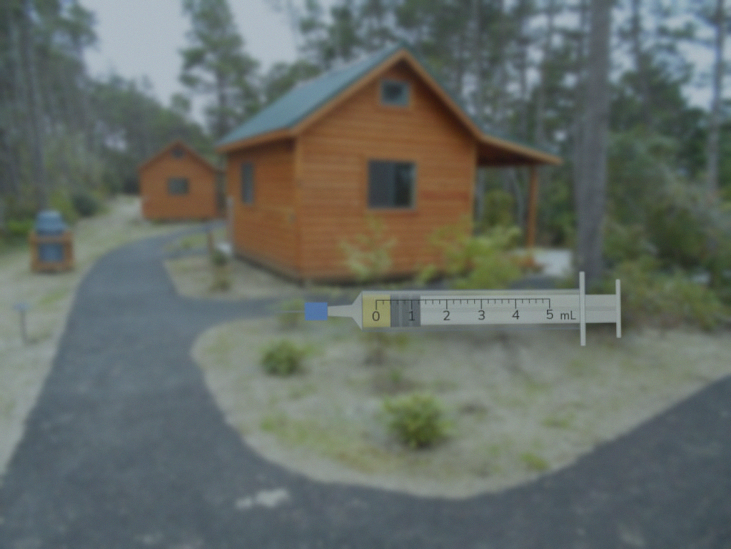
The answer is 0.4 mL
